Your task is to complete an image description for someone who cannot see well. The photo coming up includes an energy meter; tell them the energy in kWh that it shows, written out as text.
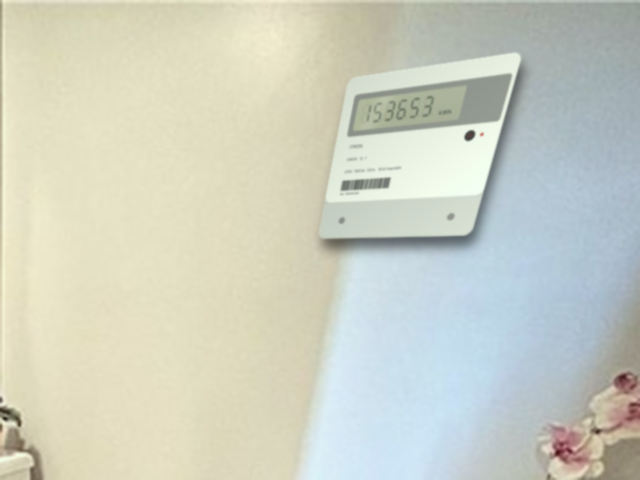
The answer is 153653 kWh
